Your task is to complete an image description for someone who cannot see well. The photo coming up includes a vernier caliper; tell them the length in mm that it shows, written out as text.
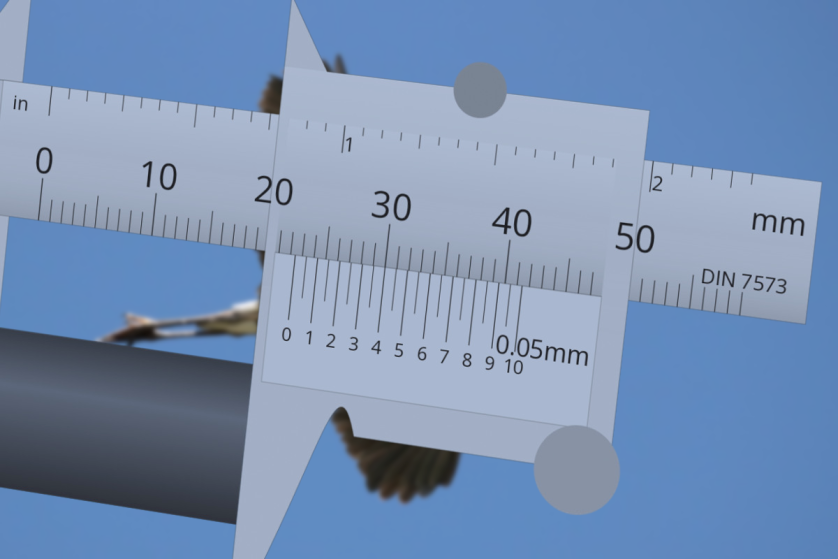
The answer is 22.4 mm
